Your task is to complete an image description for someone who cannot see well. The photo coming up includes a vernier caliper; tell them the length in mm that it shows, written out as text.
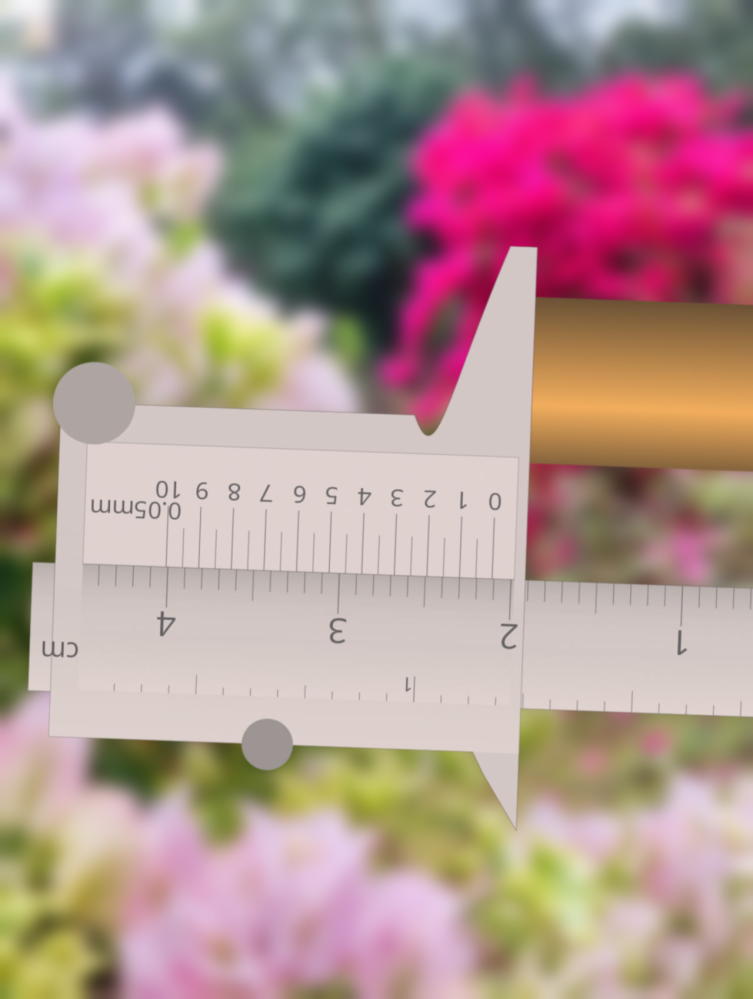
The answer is 21.1 mm
